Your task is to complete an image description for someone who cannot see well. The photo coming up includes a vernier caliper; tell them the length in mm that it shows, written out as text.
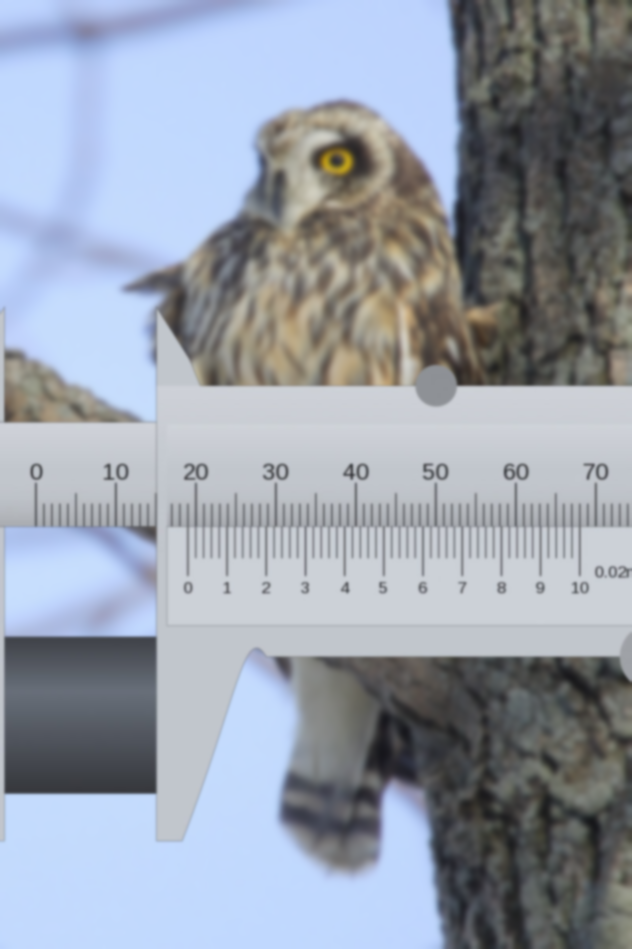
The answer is 19.0 mm
